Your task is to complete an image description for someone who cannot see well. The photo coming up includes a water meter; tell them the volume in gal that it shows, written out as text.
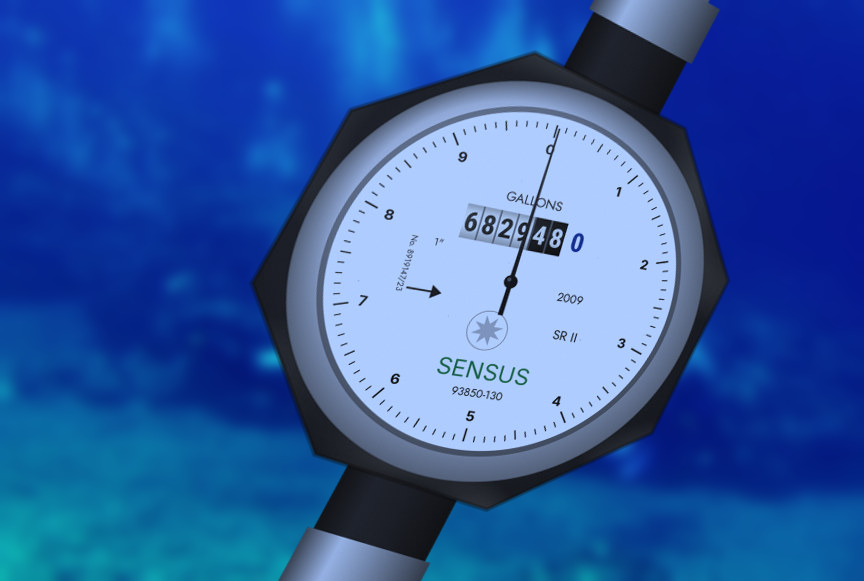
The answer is 6829480.0 gal
